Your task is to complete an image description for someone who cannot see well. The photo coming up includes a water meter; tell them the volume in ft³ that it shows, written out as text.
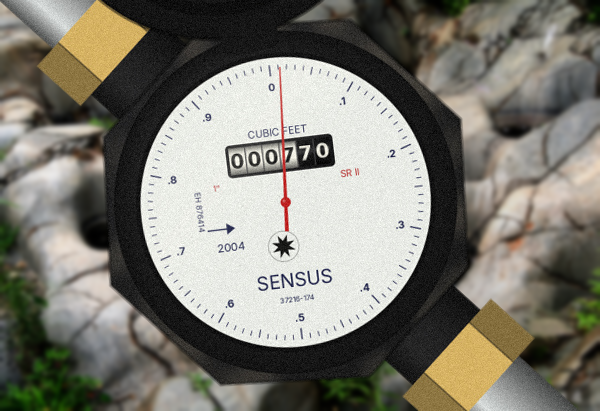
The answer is 770.01 ft³
